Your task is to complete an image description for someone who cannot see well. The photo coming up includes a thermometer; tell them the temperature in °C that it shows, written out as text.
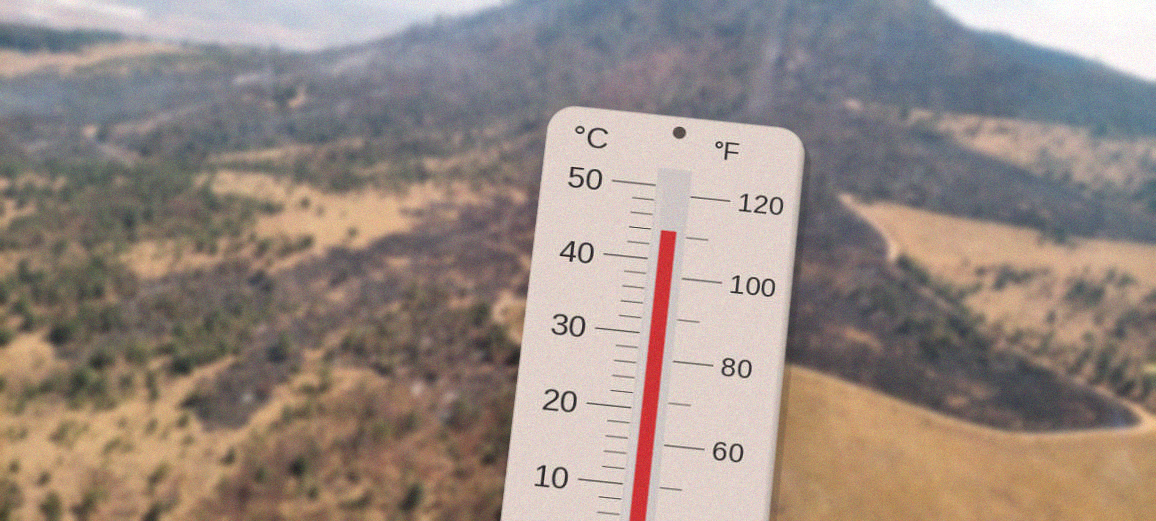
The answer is 44 °C
